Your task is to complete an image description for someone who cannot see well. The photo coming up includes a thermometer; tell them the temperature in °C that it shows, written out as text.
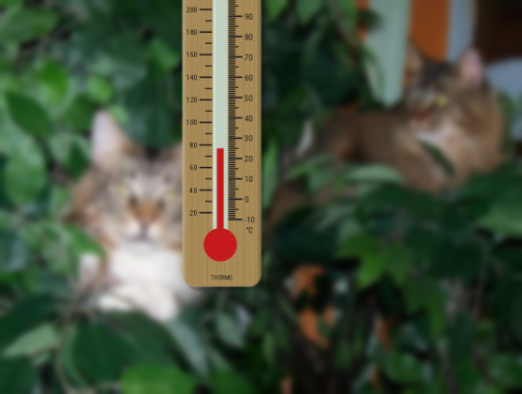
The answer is 25 °C
